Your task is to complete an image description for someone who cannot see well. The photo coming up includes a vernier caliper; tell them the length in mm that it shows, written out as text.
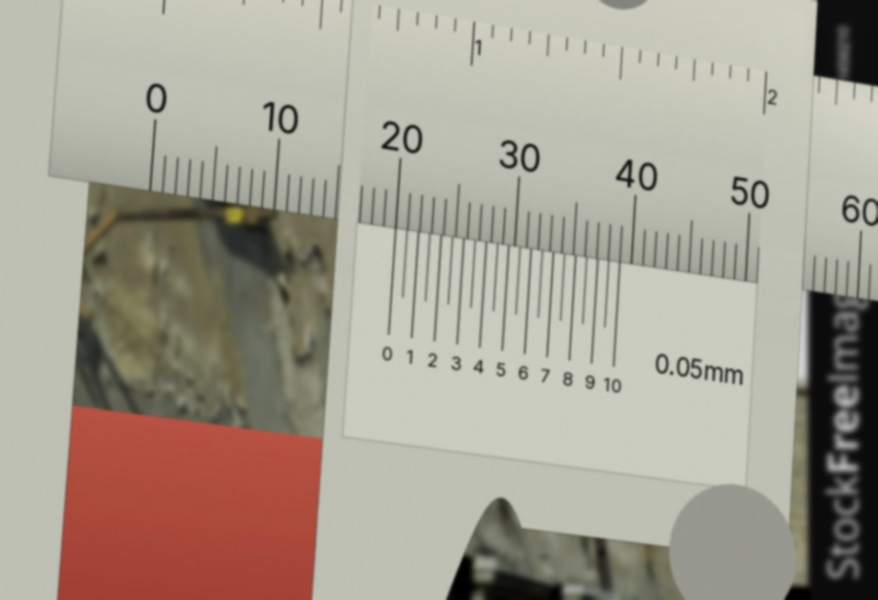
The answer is 20.0 mm
